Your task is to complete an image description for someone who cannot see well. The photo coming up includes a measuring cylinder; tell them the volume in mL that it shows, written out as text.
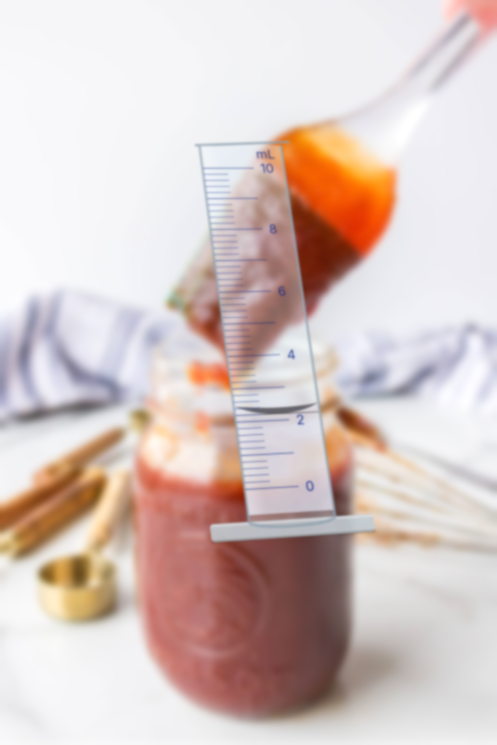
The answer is 2.2 mL
